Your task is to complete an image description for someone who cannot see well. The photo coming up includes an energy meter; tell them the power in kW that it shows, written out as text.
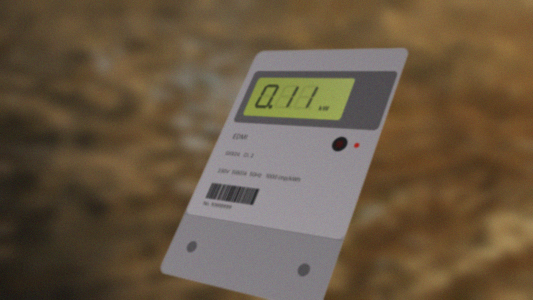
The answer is 0.11 kW
